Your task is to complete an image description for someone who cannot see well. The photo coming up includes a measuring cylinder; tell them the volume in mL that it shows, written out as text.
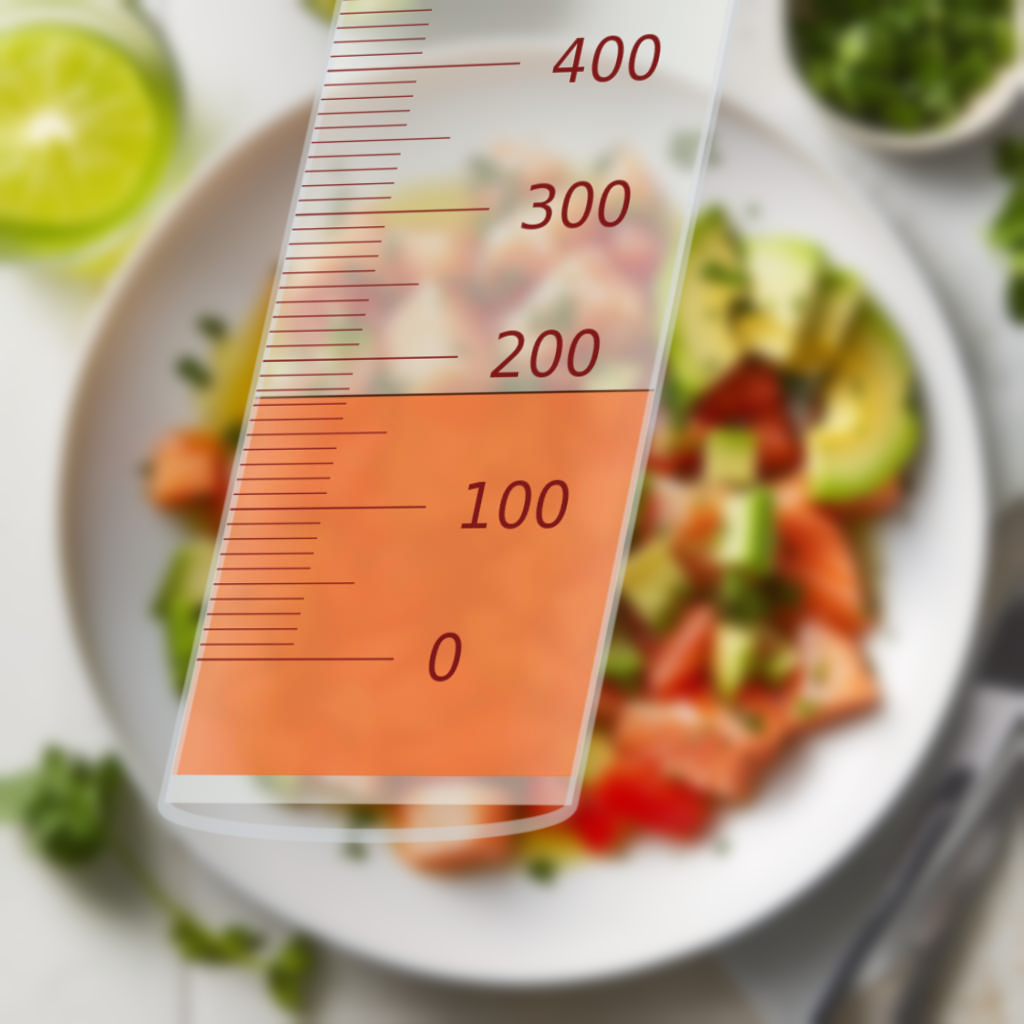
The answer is 175 mL
